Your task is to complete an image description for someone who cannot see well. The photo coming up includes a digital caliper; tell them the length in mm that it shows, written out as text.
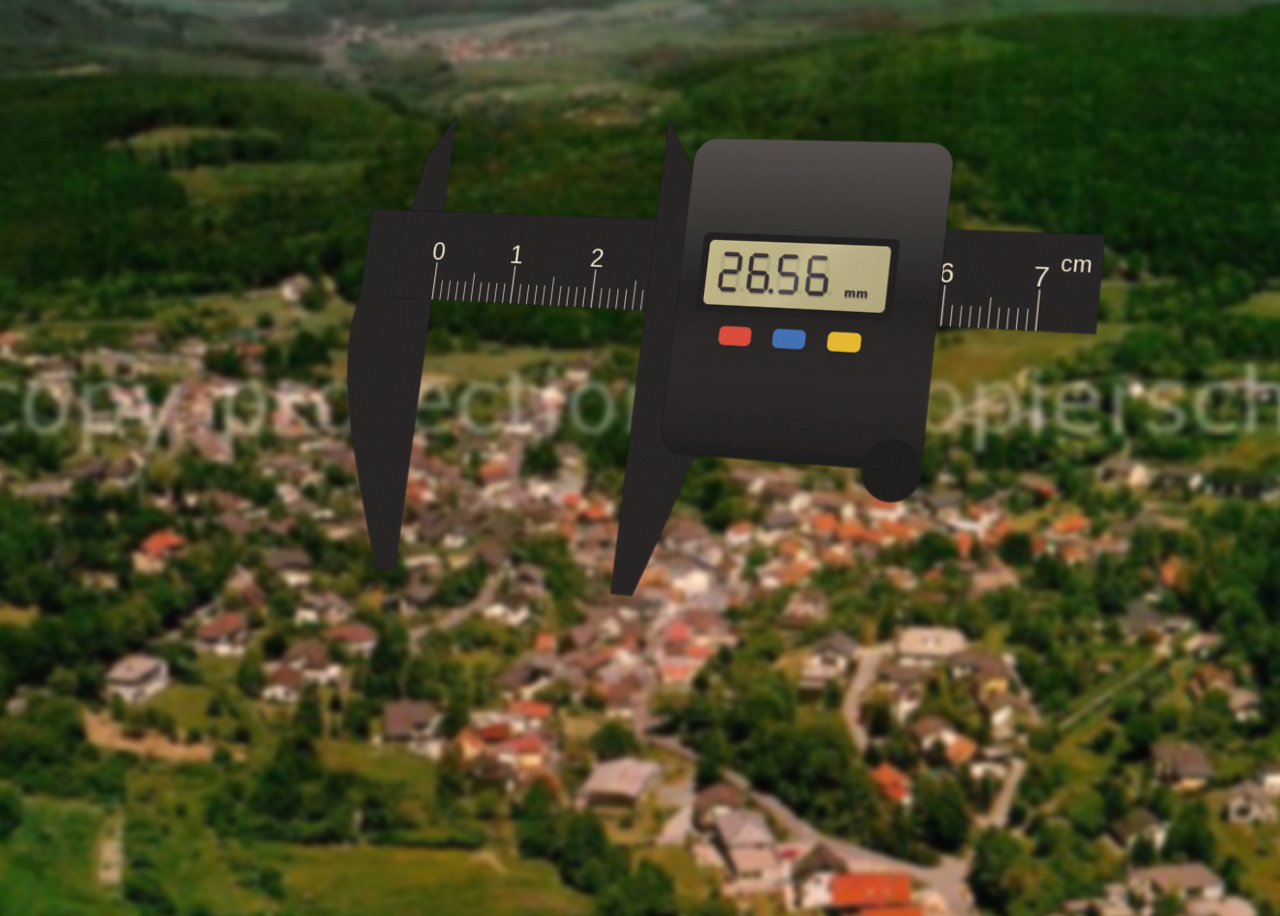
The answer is 26.56 mm
